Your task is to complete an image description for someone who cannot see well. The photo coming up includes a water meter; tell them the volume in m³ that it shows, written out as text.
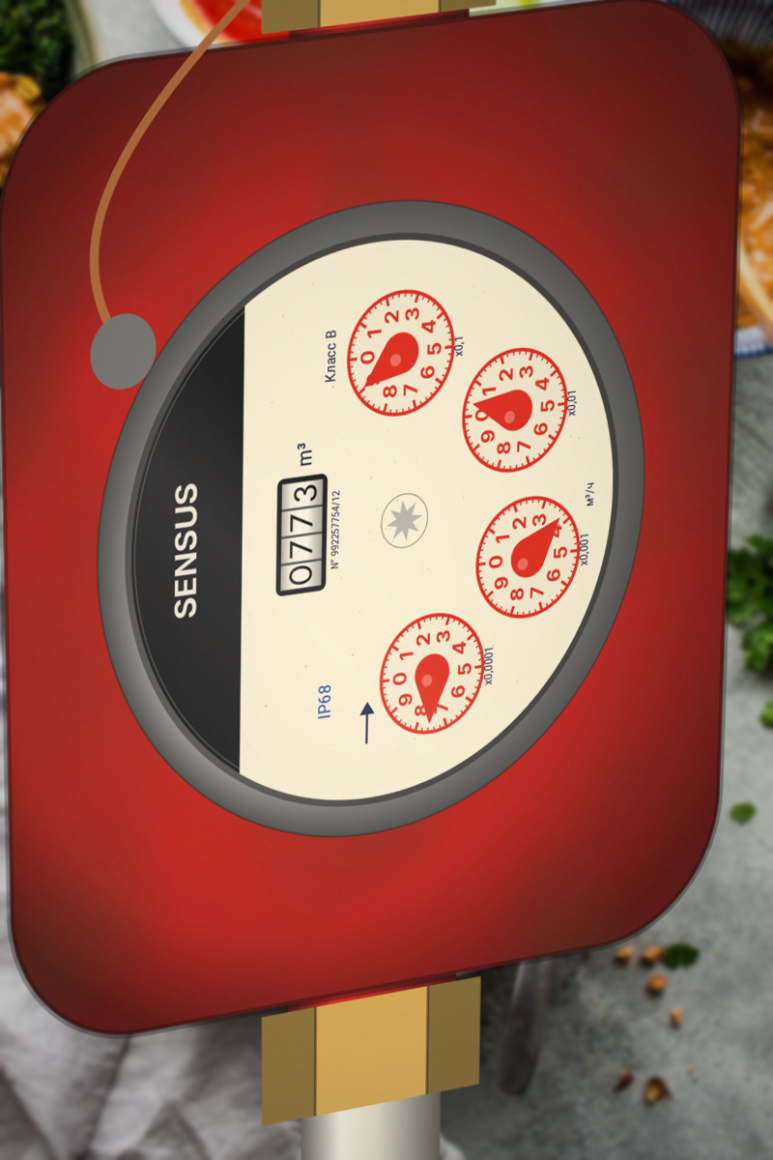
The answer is 772.9037 m³
